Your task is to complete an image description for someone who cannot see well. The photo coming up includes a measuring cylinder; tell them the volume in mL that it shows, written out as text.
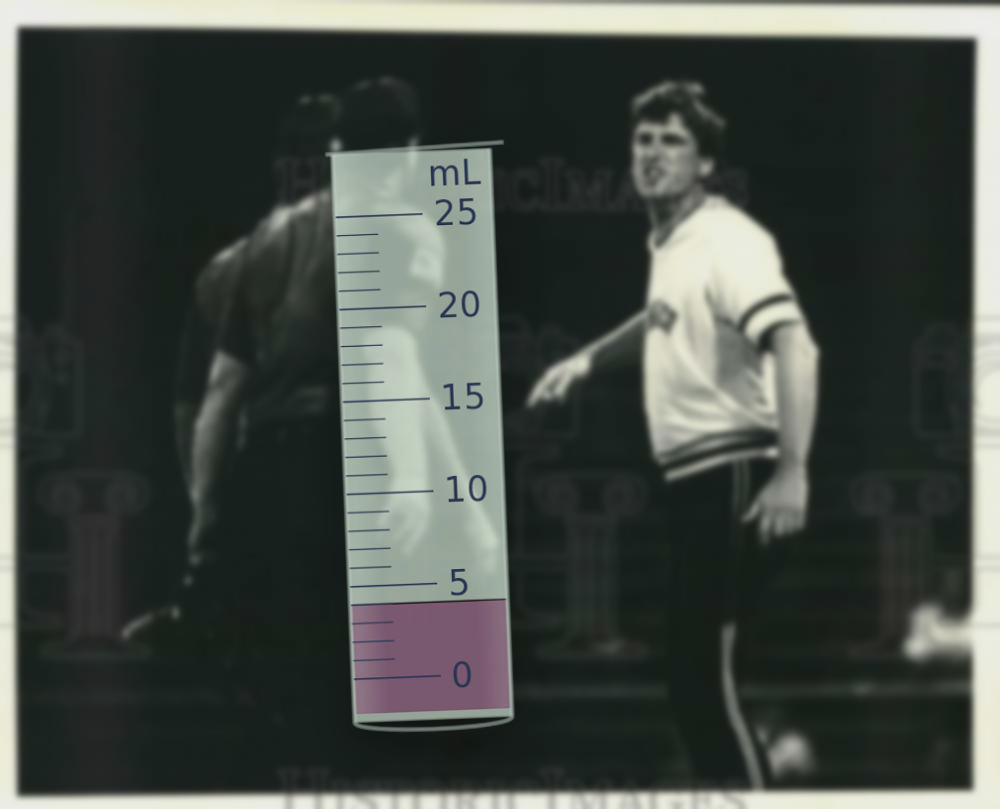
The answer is 4 mL
